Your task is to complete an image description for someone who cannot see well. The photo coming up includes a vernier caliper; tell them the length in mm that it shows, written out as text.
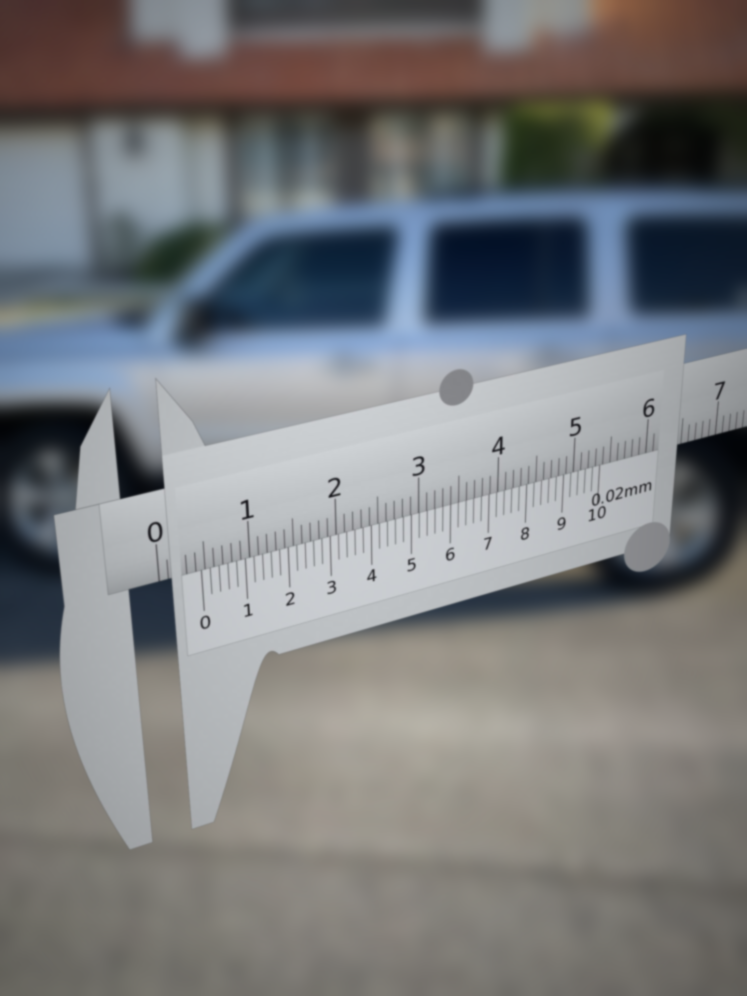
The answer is 4.6 mm
